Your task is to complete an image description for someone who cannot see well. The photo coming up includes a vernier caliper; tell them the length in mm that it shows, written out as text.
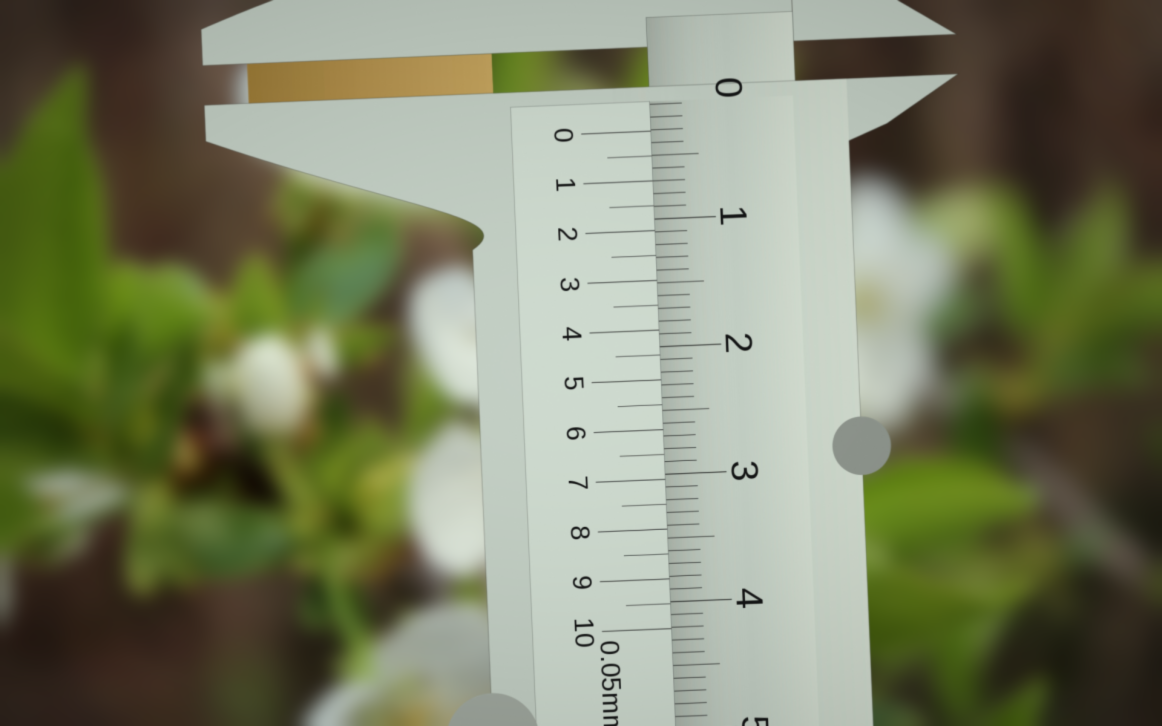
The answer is 3.1 mm
